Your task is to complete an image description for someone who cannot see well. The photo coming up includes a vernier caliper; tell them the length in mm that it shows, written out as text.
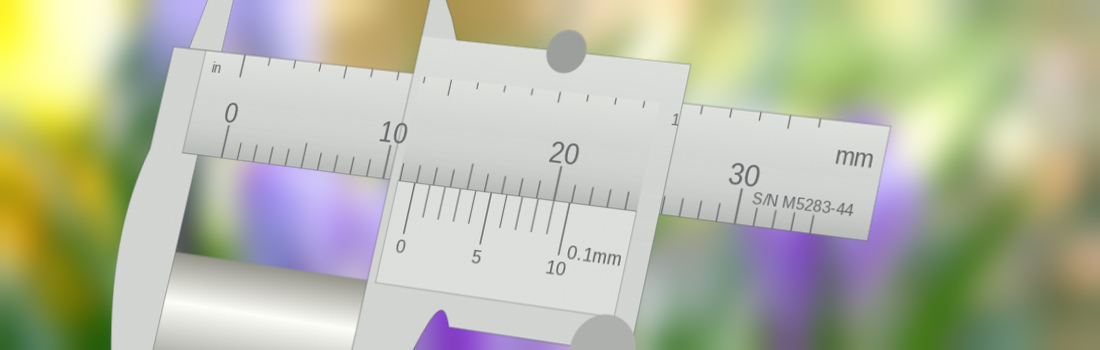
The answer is 11.9 mm
